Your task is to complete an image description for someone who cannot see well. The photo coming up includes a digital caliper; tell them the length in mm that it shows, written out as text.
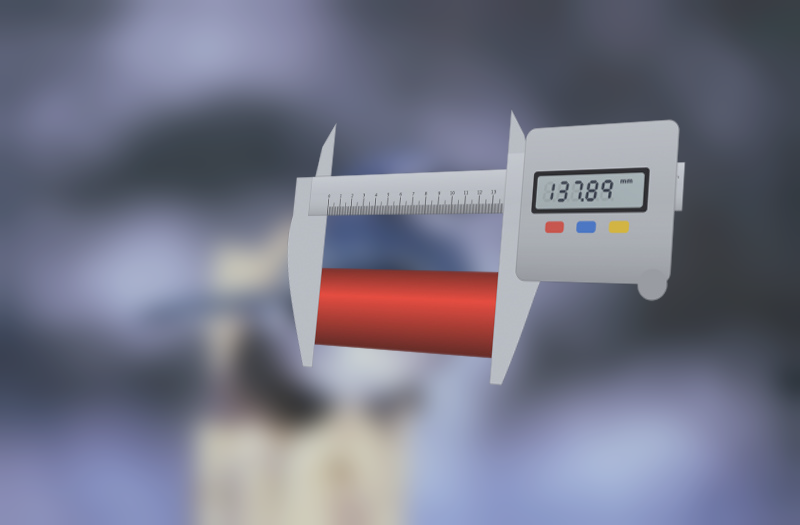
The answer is 137.89 mm
